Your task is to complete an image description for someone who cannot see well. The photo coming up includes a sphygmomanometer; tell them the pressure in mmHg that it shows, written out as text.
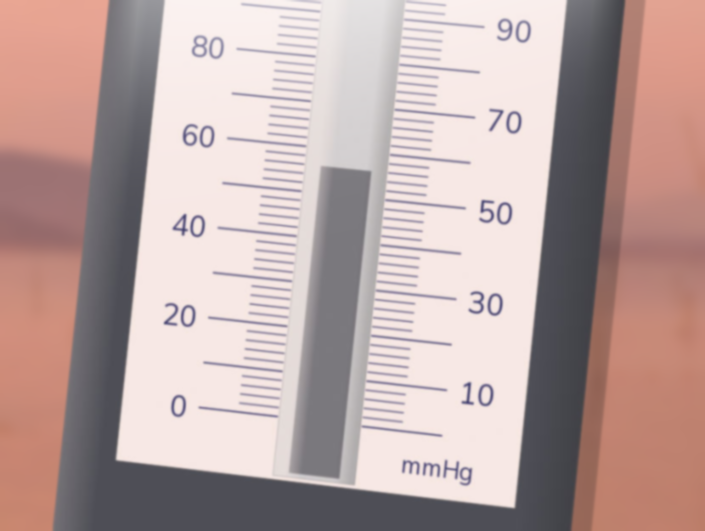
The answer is 56 mmHg
